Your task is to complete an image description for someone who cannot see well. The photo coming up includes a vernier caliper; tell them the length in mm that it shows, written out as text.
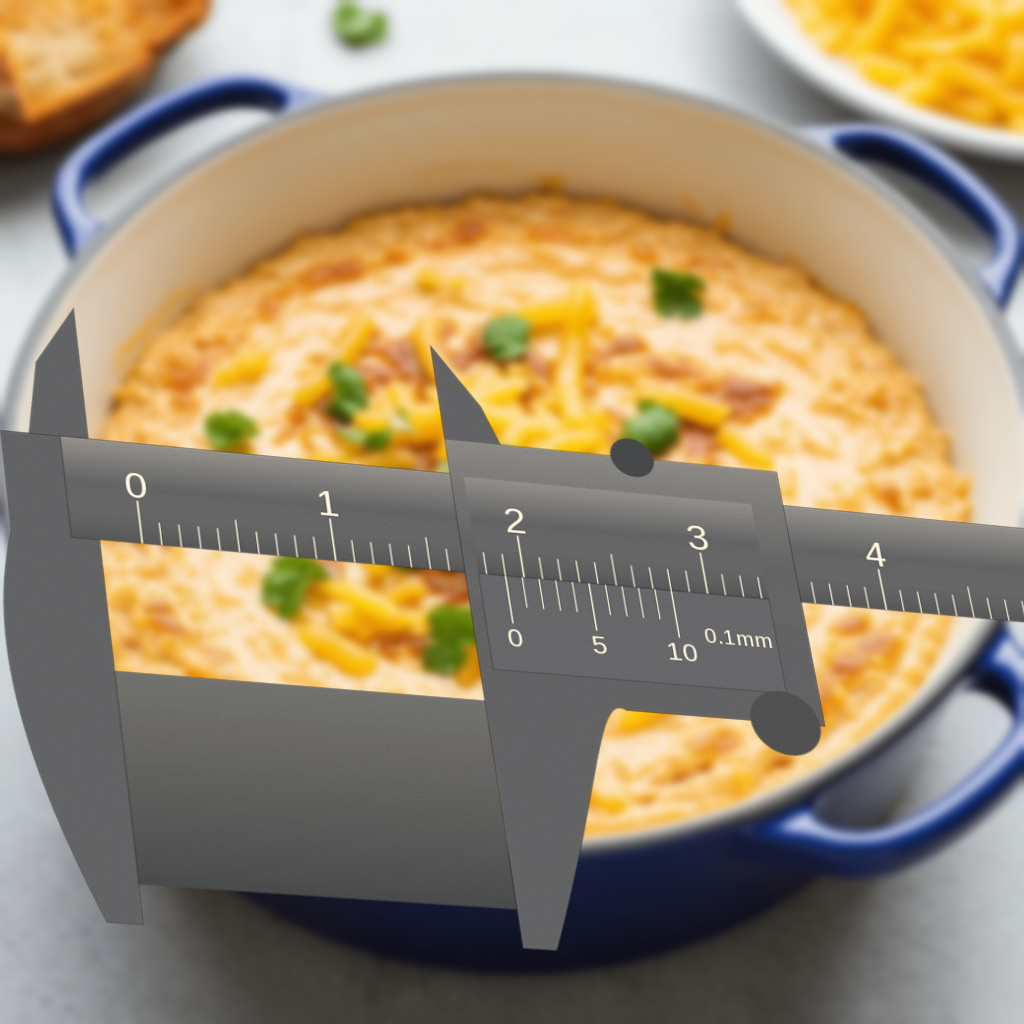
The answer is 19.0 mm
